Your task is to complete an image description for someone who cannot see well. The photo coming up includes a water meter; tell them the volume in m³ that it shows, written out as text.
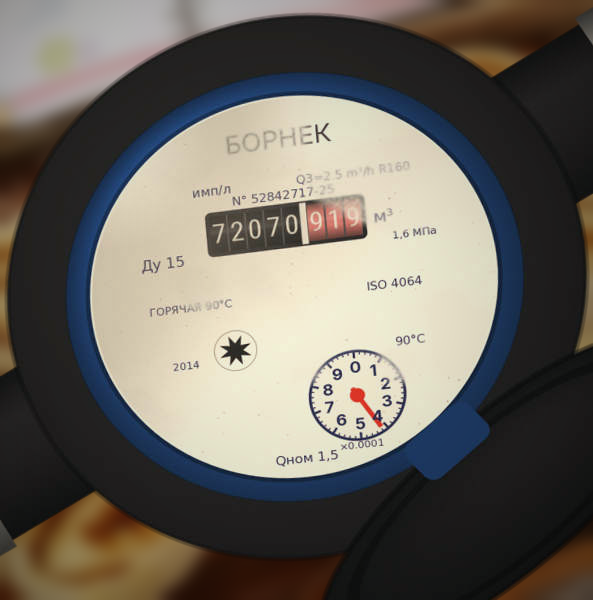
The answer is 72070.9194 m³
